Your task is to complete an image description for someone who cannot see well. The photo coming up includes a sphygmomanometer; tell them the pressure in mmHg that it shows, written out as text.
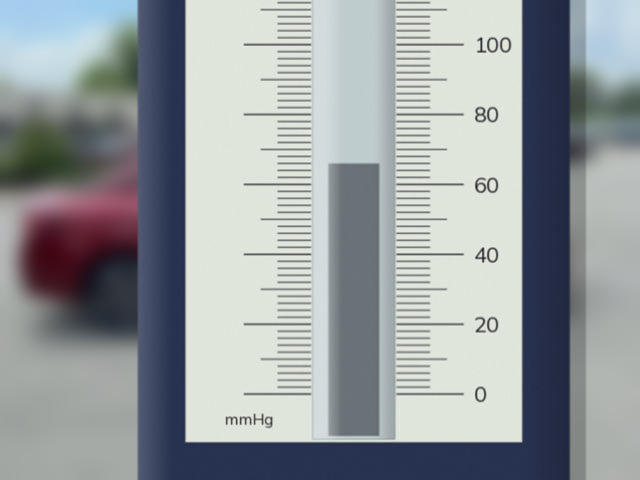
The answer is 66 mmHg
